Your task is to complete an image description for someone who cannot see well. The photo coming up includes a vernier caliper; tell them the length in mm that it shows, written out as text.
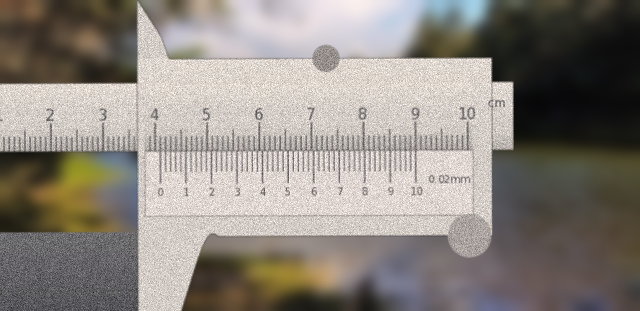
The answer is 41.0 mm
